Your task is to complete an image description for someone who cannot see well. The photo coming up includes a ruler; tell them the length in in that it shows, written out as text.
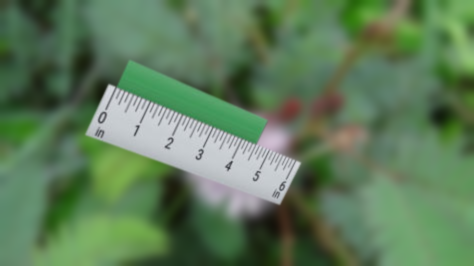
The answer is 4.5 in
